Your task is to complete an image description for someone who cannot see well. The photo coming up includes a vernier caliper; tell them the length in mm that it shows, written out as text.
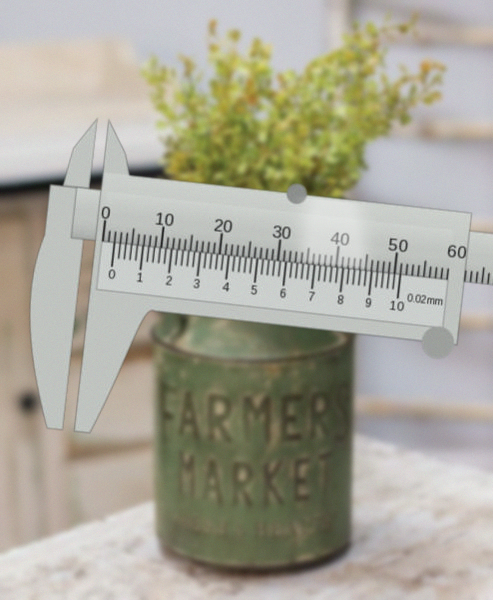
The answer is 2.0 mm
